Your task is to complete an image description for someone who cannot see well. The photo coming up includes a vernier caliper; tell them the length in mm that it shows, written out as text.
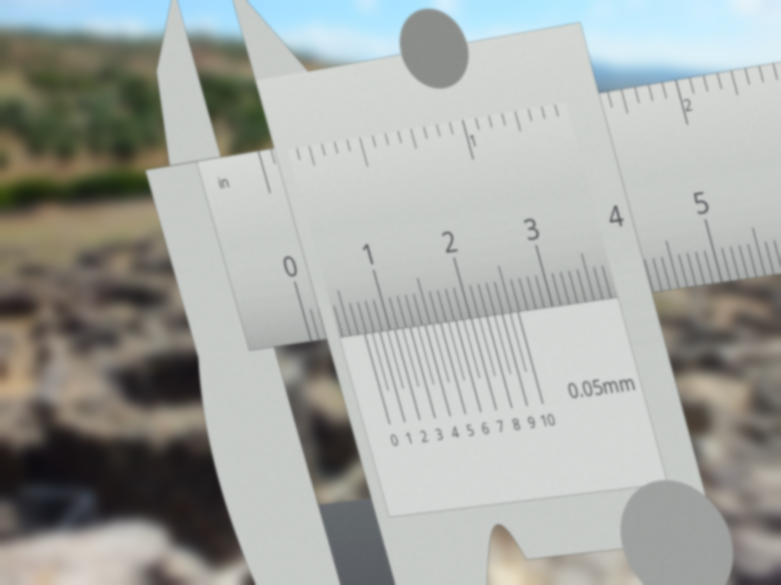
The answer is 6.8 mm
